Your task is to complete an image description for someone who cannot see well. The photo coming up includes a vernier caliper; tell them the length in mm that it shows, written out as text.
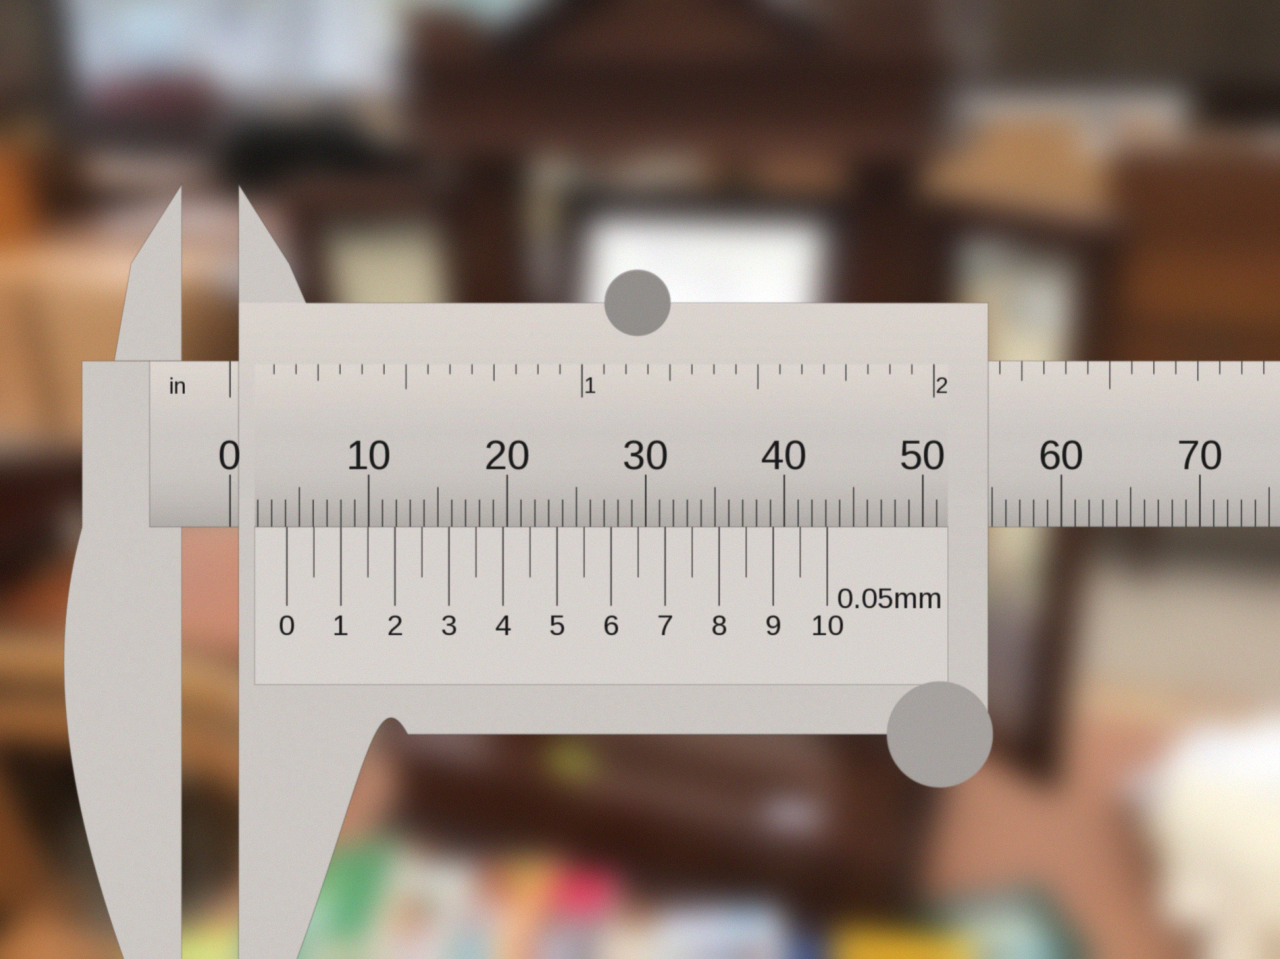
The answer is 4.1 mm
